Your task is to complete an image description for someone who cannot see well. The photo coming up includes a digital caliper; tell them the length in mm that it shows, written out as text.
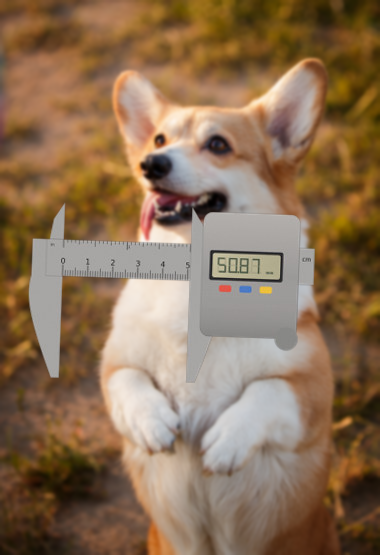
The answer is 50.87 mm
